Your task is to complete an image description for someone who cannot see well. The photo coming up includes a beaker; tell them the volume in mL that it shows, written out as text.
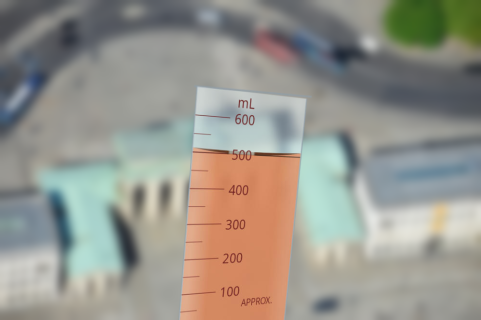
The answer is 500 mL
